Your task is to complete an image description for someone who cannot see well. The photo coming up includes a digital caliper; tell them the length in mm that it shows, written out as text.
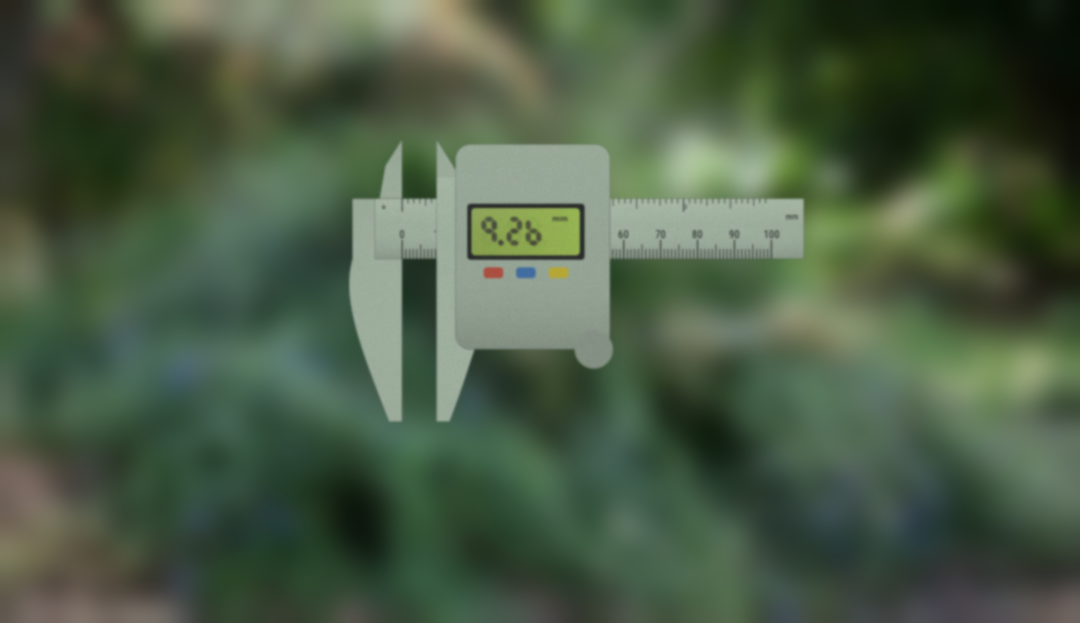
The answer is 9.26 mm
